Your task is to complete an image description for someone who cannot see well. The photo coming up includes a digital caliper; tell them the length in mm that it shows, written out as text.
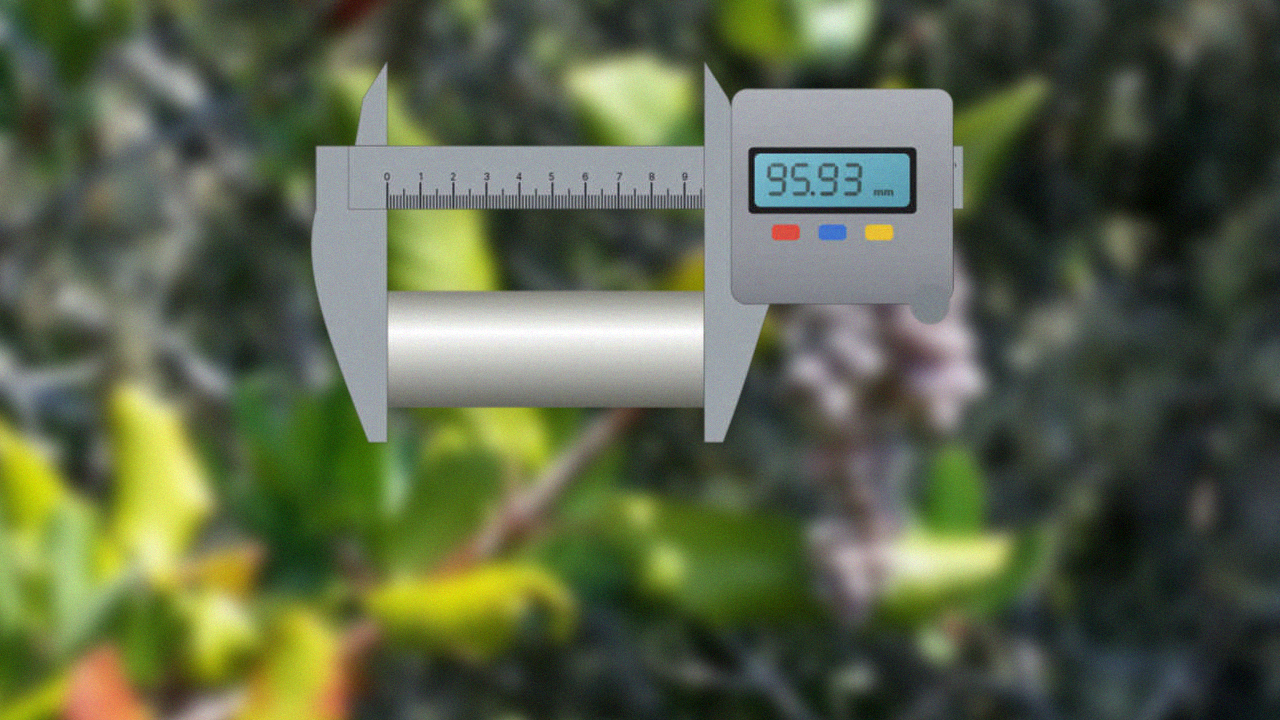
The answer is 95.93 mm
